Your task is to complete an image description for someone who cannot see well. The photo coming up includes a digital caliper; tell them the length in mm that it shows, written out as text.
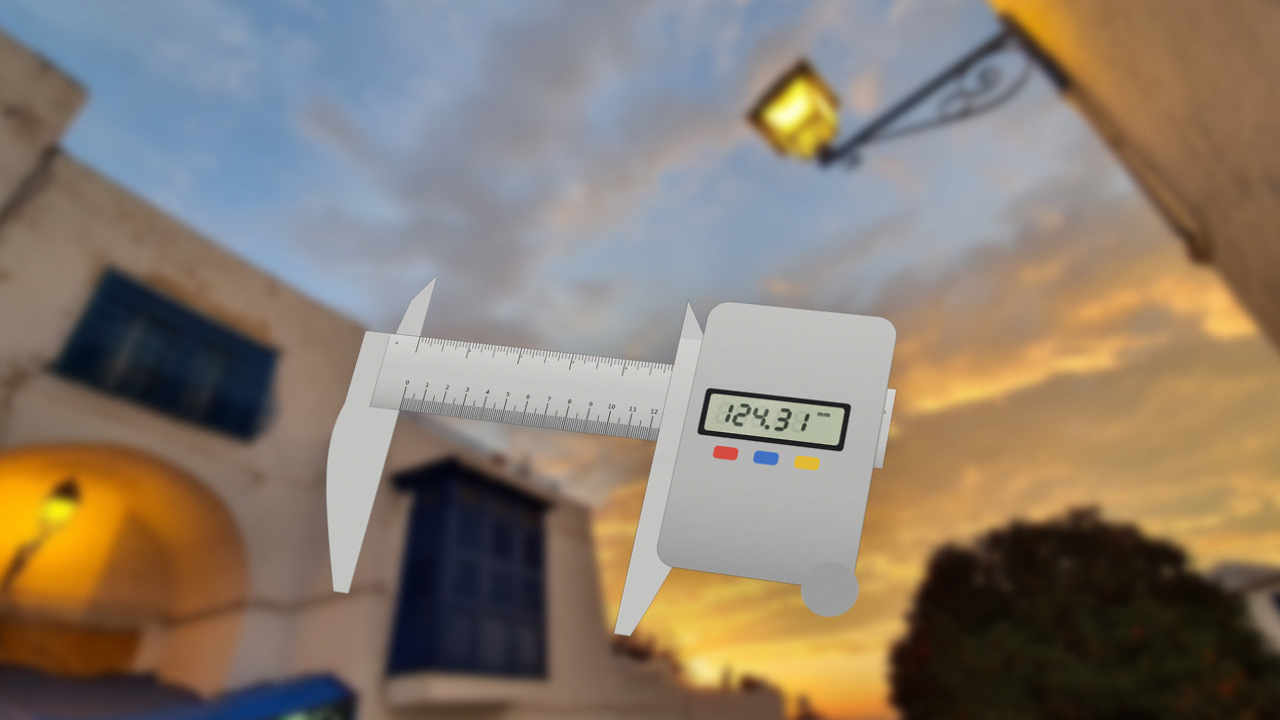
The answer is 124.31 mm
